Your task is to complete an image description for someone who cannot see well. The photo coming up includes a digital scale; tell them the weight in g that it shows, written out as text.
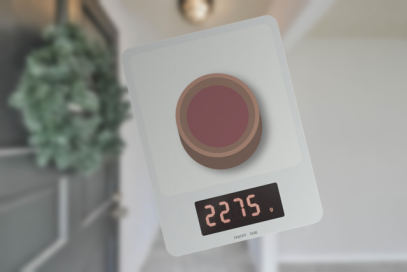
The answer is 2275 g
